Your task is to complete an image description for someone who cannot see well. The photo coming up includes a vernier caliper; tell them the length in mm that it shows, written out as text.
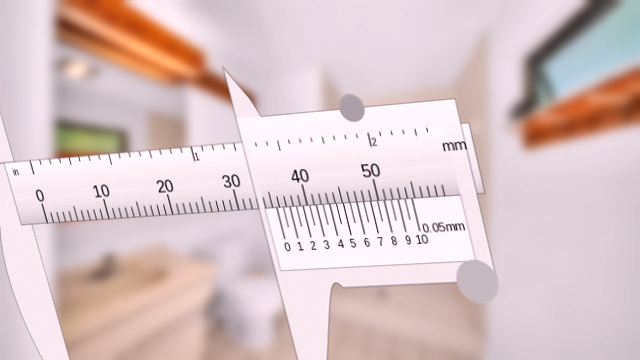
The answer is 35.6 mm
